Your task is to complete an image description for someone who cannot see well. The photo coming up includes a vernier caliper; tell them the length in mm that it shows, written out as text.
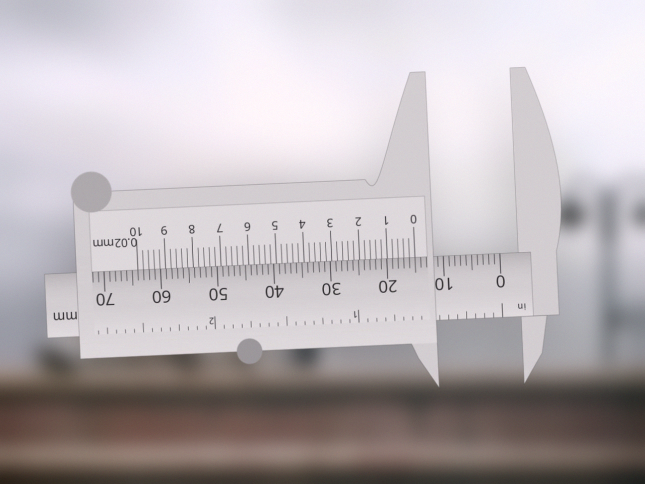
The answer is 15.0 mm
